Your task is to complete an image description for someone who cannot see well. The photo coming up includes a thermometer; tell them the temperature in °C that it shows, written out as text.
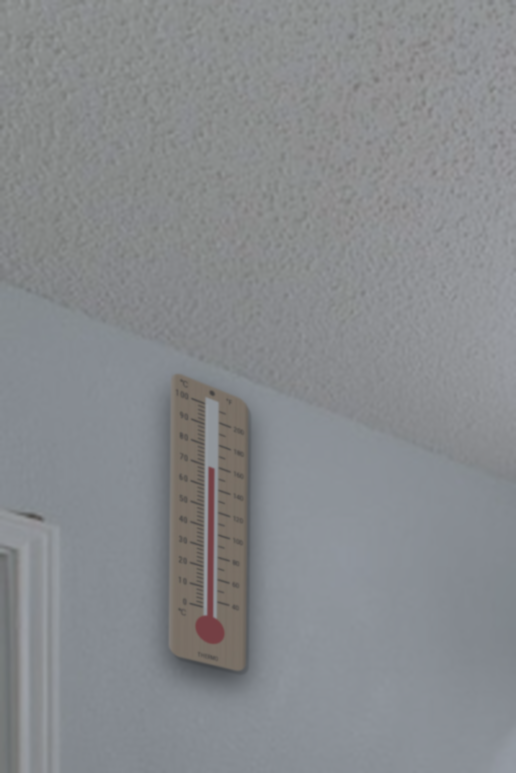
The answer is 70 °C
